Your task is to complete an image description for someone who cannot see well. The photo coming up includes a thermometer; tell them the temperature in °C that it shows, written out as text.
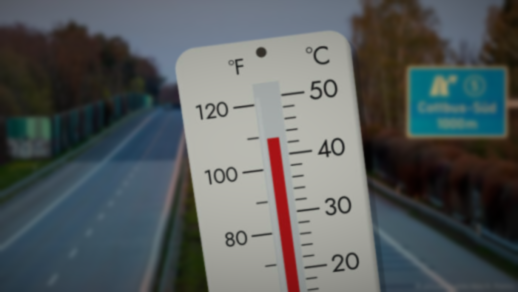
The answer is 43 °C
